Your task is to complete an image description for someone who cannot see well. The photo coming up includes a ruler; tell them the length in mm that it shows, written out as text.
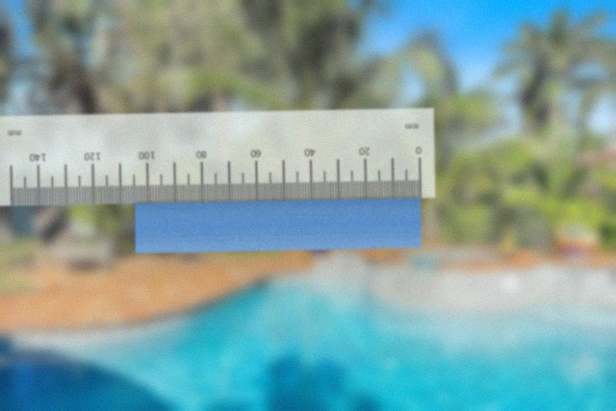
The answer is 105 mm
